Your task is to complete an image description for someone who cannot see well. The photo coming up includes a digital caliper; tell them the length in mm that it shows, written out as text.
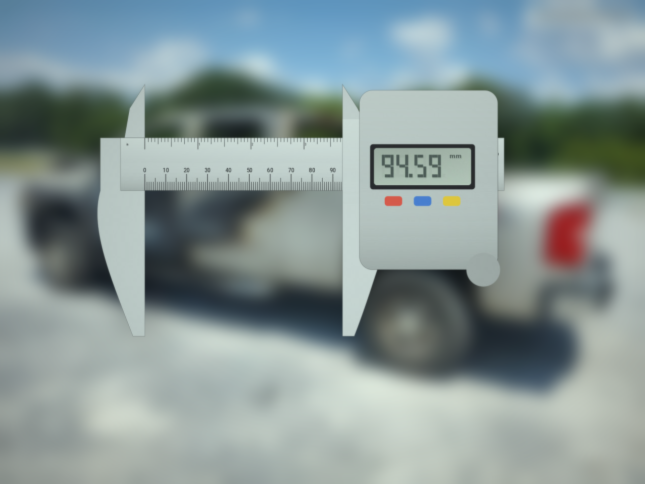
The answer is 94.59 mm
